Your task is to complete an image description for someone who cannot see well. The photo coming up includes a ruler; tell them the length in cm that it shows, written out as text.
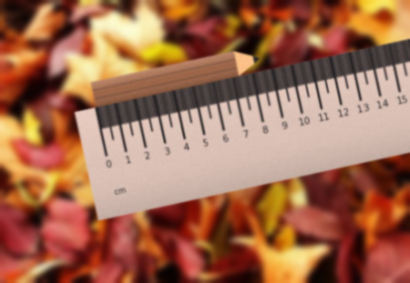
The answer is 8.5 cm
